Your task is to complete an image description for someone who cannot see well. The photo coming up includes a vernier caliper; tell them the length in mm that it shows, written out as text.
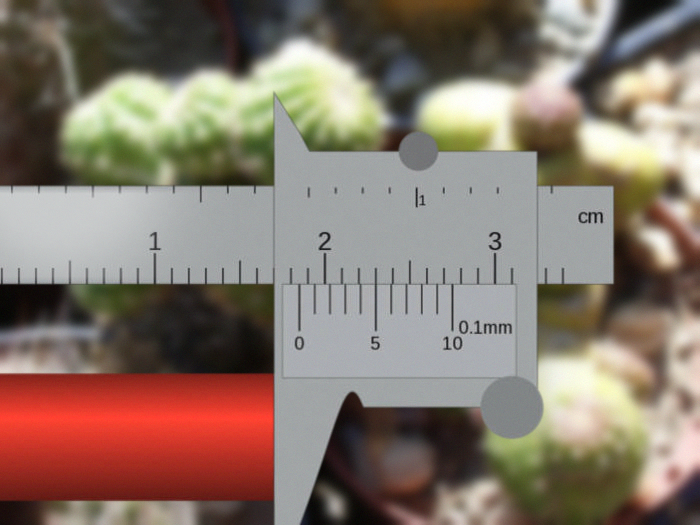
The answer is 18.5 mm
